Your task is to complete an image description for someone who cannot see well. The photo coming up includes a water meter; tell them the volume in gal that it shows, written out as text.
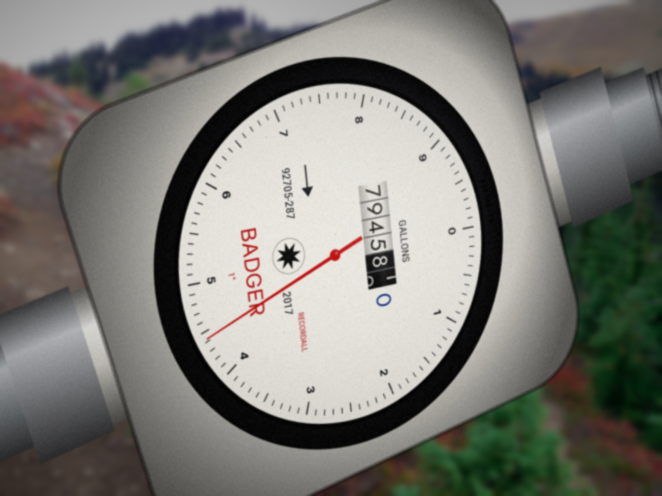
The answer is 7945814.4 gal
